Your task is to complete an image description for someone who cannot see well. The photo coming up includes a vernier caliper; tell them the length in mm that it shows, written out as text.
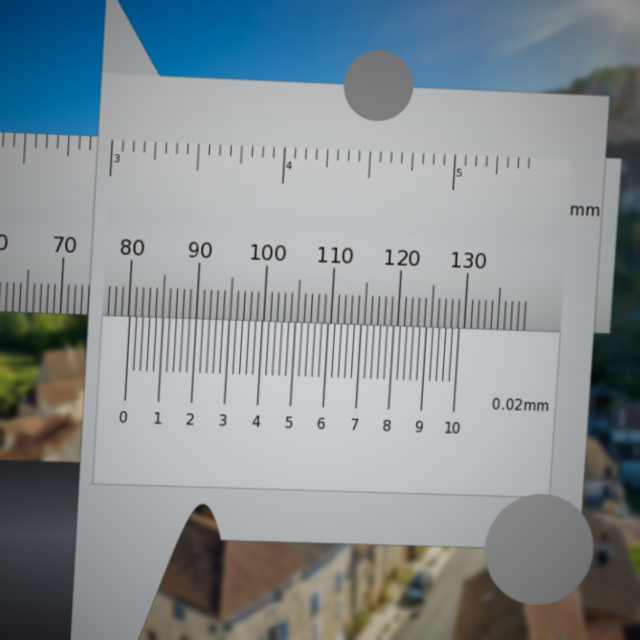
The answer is 80.2 mm
